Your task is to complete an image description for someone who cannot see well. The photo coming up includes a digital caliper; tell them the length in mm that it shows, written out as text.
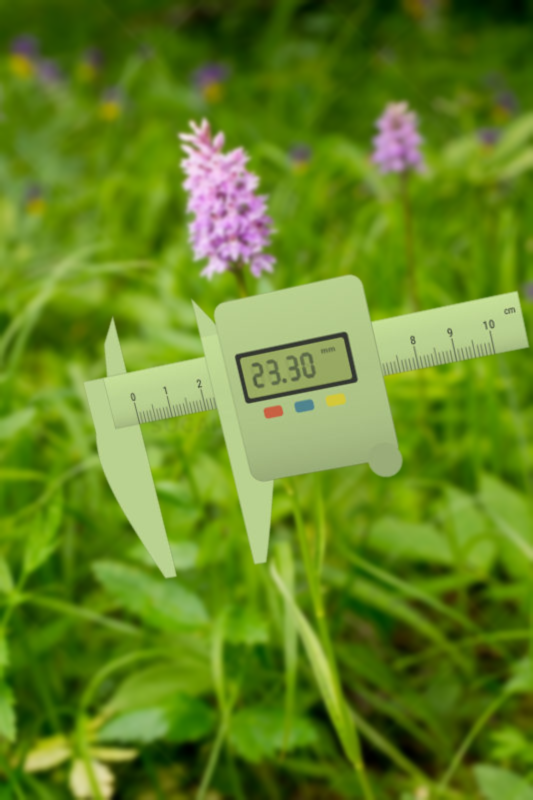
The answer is 23.30 mm
